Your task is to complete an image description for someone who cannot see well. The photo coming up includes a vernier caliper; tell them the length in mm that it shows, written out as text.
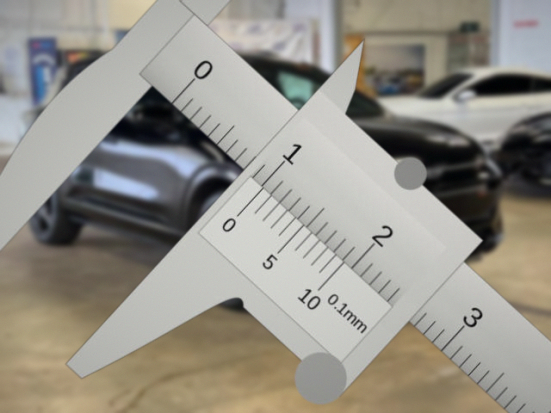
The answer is 10.2 mm
